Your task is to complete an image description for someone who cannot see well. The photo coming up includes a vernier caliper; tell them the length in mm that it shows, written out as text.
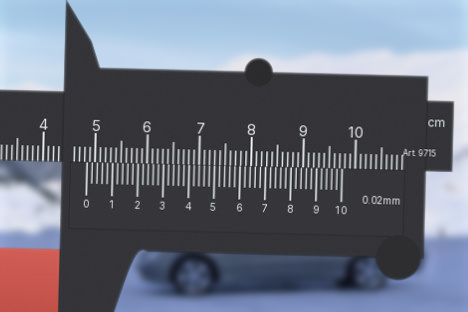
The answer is 48.5 mm
